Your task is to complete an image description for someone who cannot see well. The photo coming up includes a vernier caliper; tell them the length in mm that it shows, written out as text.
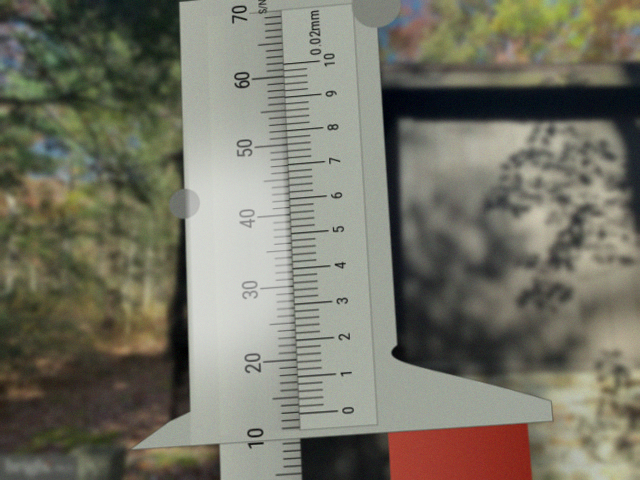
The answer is 12.8 mm
